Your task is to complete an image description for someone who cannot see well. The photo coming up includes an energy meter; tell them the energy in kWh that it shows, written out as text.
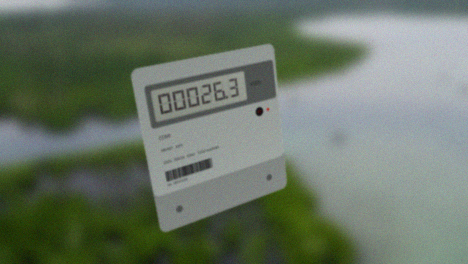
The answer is 26.3 kWh
